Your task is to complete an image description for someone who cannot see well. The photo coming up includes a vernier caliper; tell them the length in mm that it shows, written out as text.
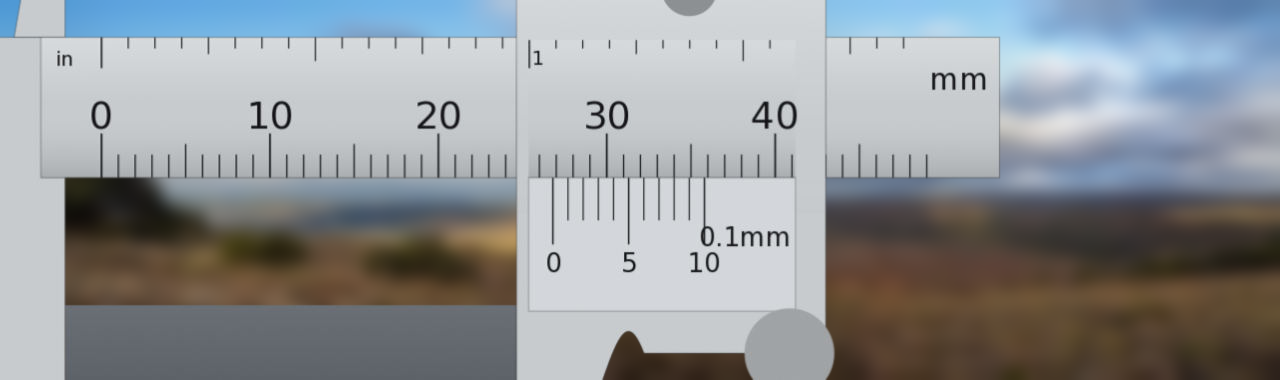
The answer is 26.8 mm
